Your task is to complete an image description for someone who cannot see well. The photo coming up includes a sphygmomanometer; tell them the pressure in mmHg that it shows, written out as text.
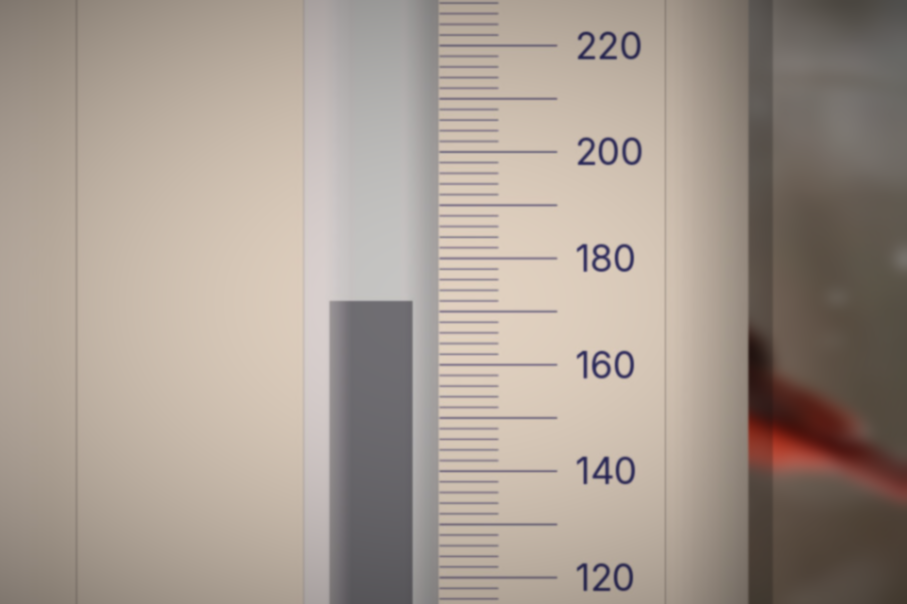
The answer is 172 mmHg
